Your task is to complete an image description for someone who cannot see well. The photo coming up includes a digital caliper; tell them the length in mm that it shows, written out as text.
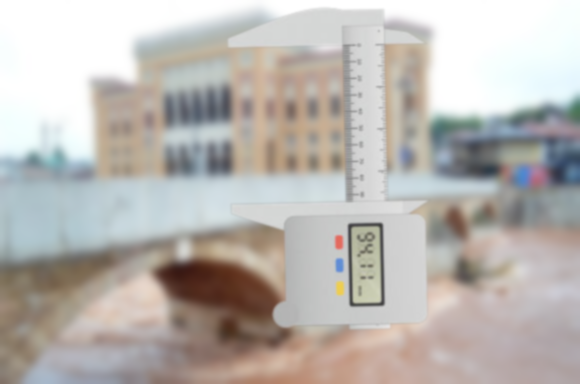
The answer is 94.11 mm
